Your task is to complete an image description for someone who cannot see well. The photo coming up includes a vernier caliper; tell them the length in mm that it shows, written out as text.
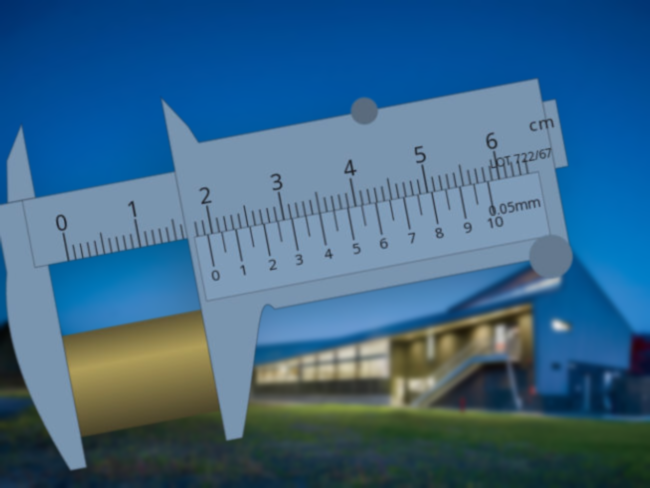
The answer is 19.4 mm
